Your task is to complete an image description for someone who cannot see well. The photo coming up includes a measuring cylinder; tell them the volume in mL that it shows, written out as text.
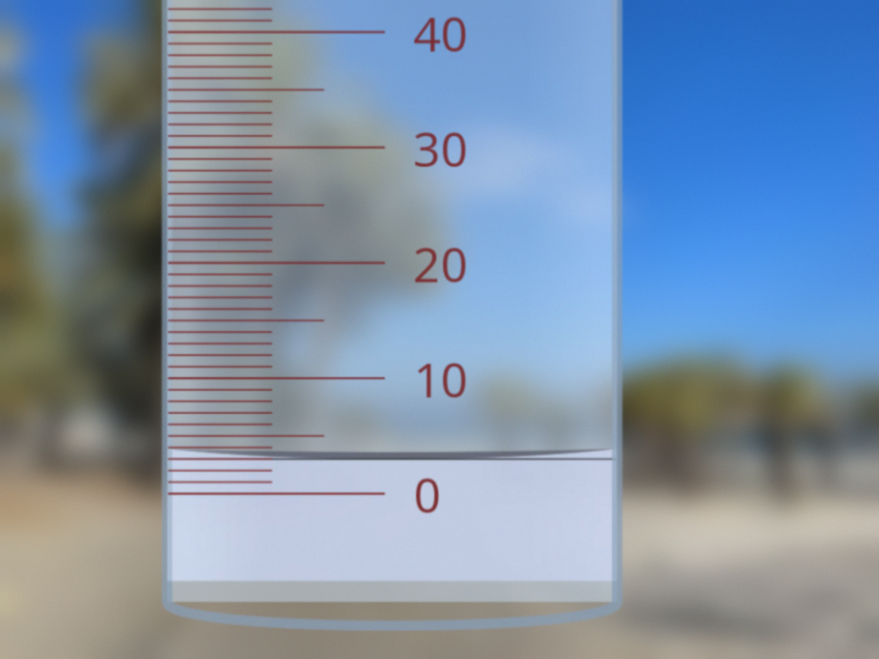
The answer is 3 mL
